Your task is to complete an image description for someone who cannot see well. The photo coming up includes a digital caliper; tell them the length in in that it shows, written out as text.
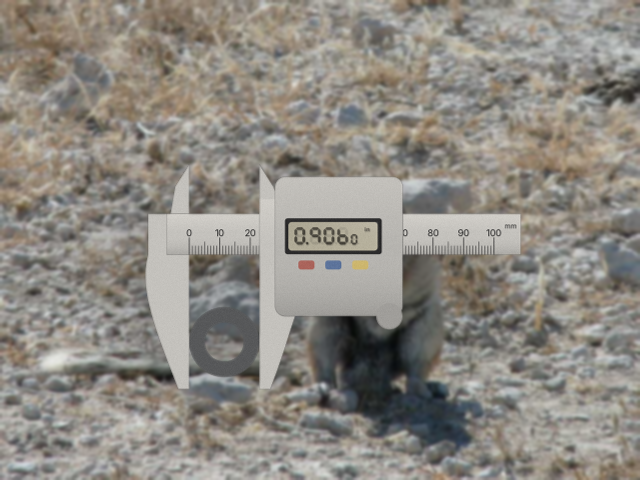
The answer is 0.9060 in
